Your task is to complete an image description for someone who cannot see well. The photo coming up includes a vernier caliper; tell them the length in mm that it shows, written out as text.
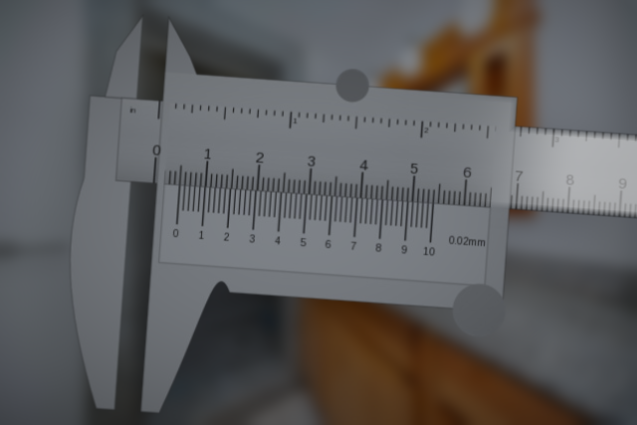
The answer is 5.0 mm
